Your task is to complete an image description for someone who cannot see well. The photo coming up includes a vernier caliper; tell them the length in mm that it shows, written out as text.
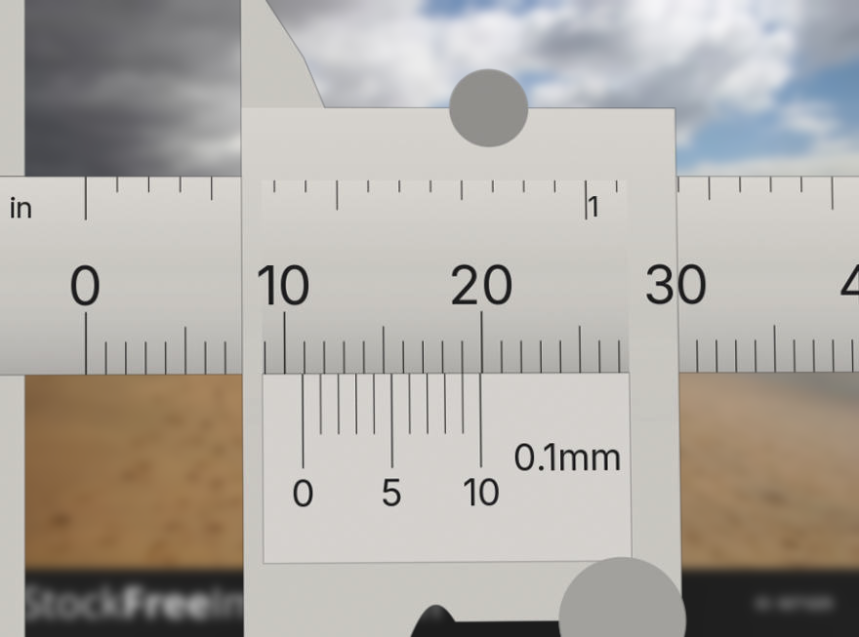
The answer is 10.9 mm
